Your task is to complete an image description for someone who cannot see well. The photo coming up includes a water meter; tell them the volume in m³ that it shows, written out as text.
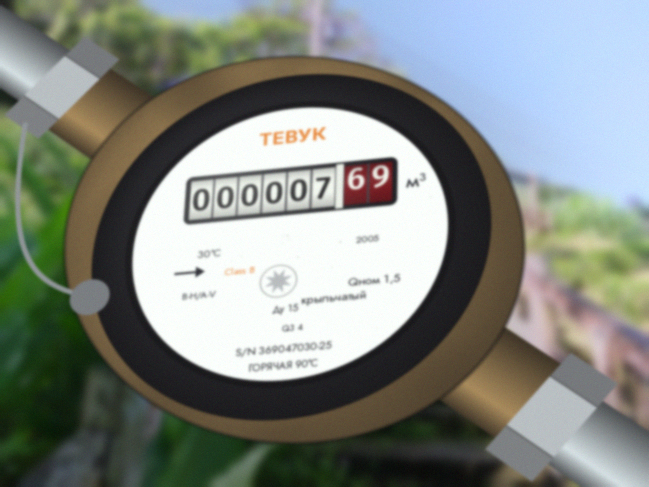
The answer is 7.69 m³
